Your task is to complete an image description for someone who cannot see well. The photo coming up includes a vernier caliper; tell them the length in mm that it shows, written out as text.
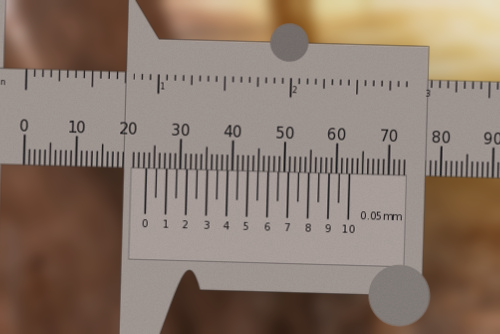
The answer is 23.5 mm
